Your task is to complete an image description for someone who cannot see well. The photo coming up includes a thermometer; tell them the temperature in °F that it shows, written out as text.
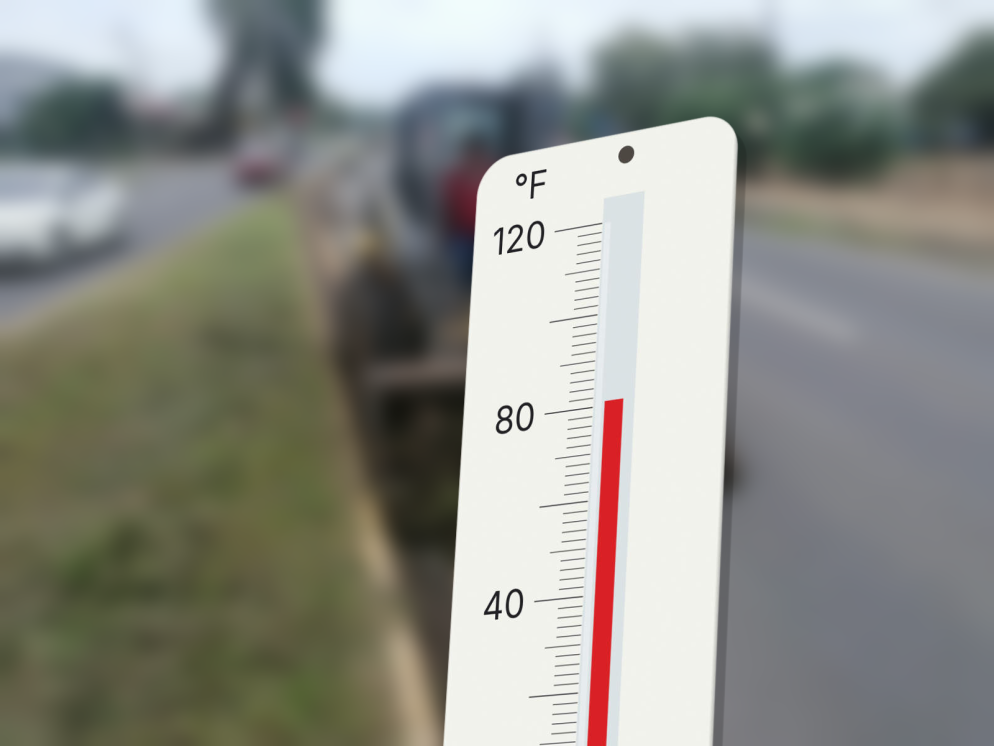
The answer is 81 °F
